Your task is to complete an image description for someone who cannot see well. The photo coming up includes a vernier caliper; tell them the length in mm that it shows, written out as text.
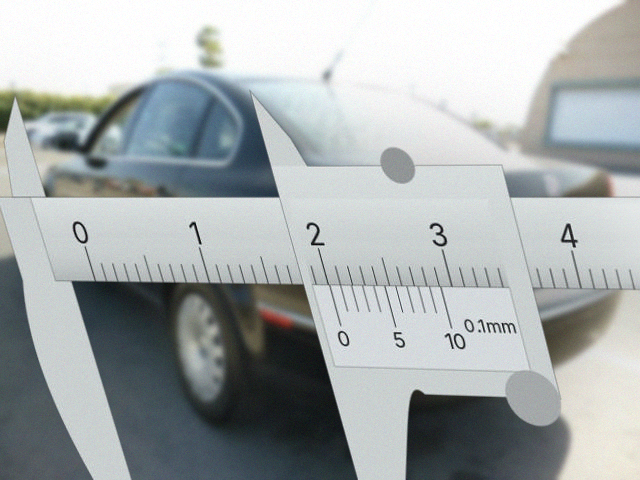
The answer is 20.1 mm
